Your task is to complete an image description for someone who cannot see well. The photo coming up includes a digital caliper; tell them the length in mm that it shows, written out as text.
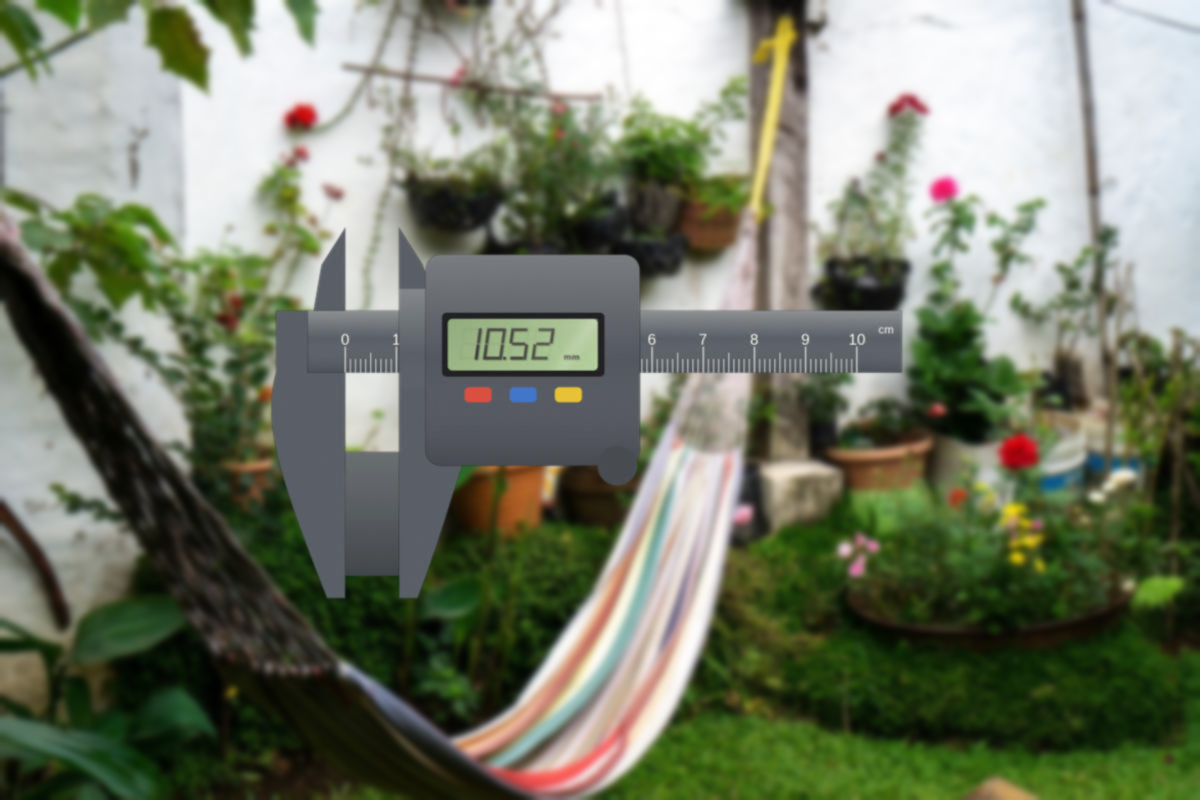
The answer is 10.52 mm
